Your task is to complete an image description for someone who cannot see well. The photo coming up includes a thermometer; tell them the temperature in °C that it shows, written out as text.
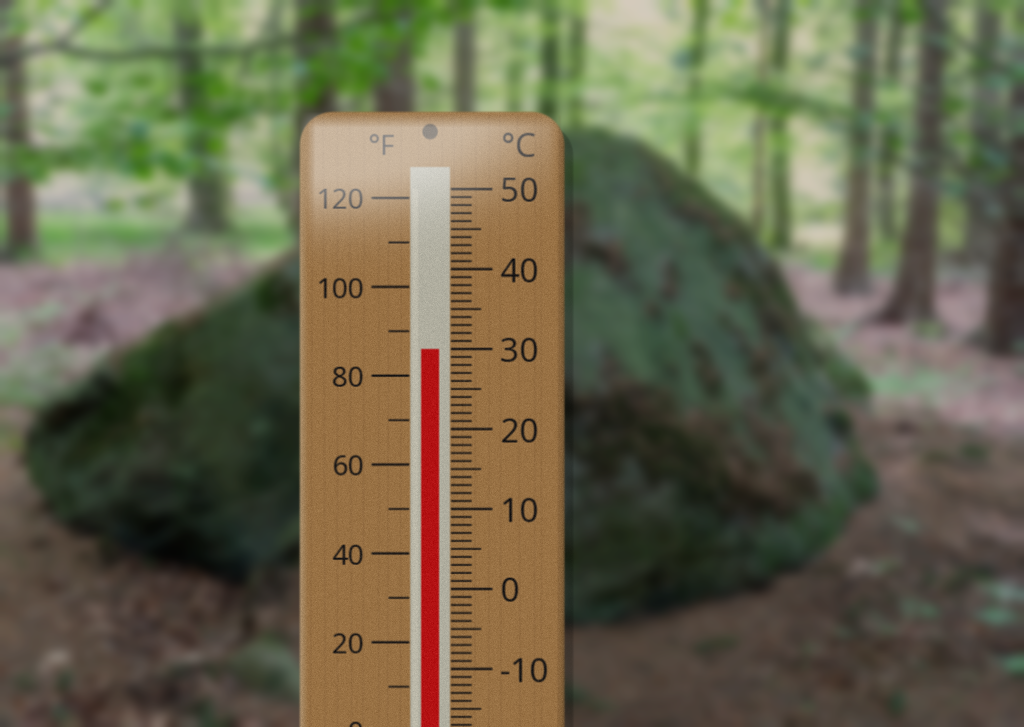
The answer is 30 °C
